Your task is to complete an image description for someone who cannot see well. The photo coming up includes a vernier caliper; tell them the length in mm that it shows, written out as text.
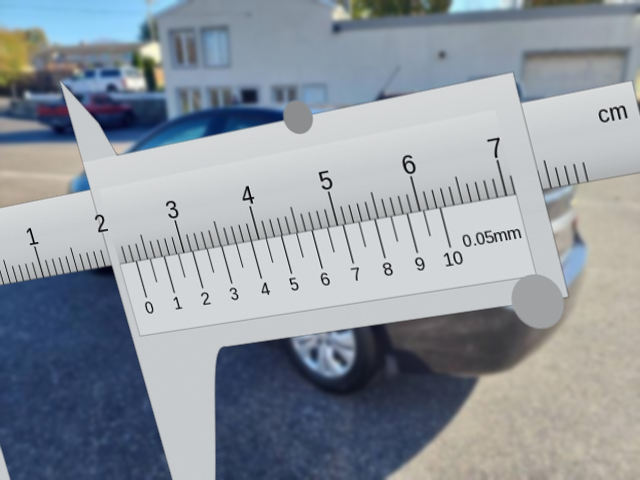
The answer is 23.4 mm
